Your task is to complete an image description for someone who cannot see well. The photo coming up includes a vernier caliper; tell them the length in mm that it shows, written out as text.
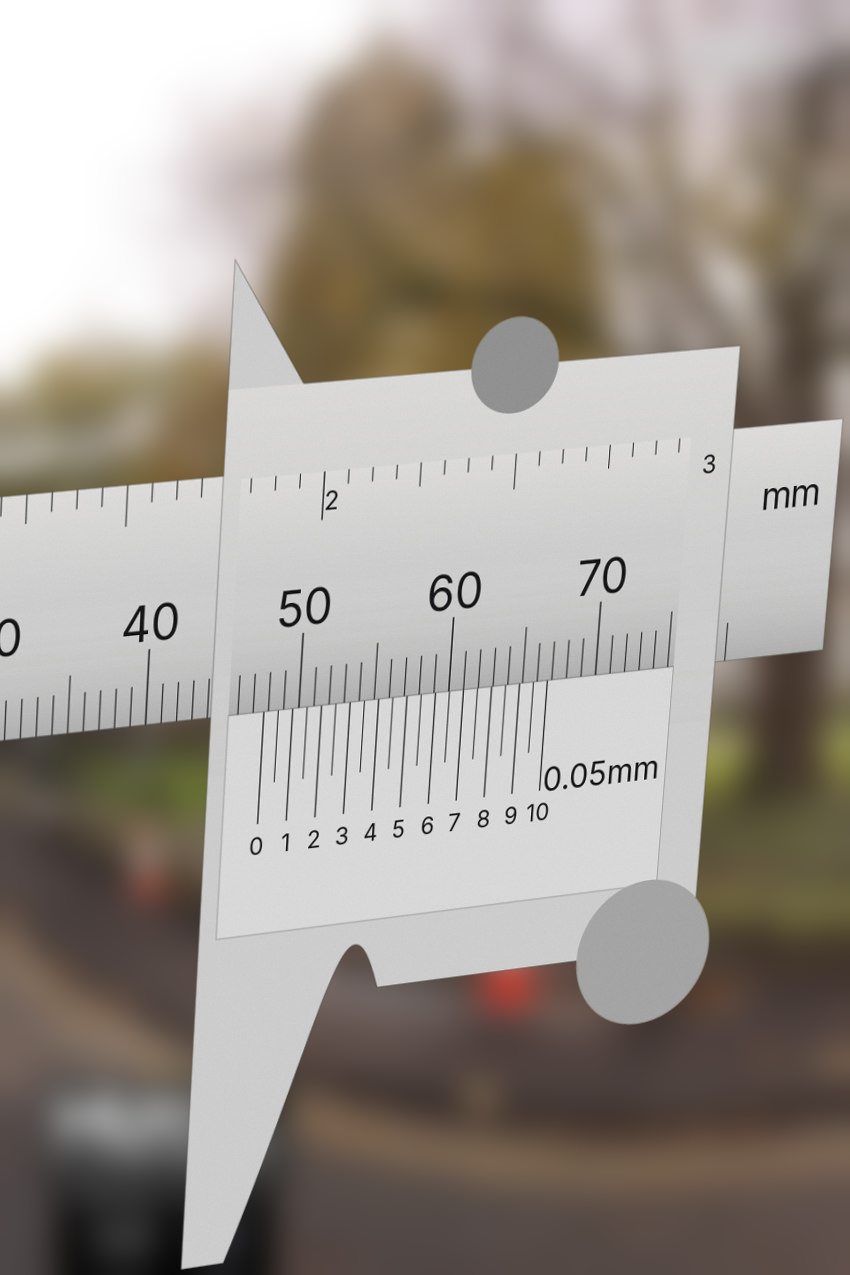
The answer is 47.7 mm
